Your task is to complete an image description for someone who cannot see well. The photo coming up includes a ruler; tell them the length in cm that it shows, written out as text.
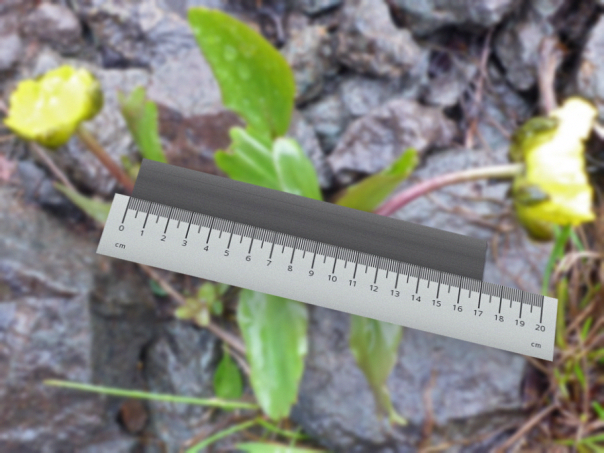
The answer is 17 cm
